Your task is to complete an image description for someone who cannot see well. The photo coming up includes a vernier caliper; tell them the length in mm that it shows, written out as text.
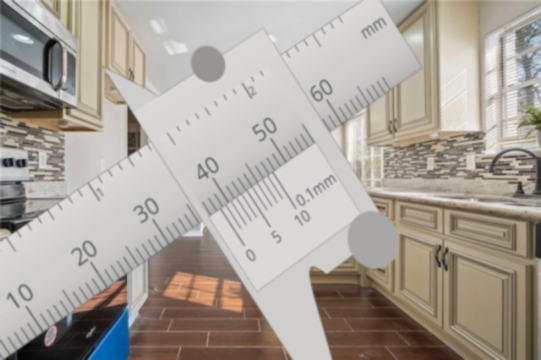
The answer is 38.6 mm
